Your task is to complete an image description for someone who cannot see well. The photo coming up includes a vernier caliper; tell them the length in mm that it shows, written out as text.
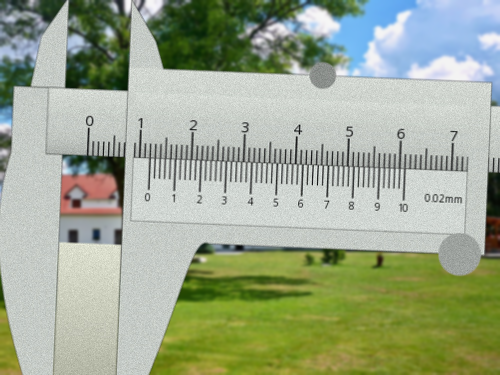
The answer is 12.0 mm
